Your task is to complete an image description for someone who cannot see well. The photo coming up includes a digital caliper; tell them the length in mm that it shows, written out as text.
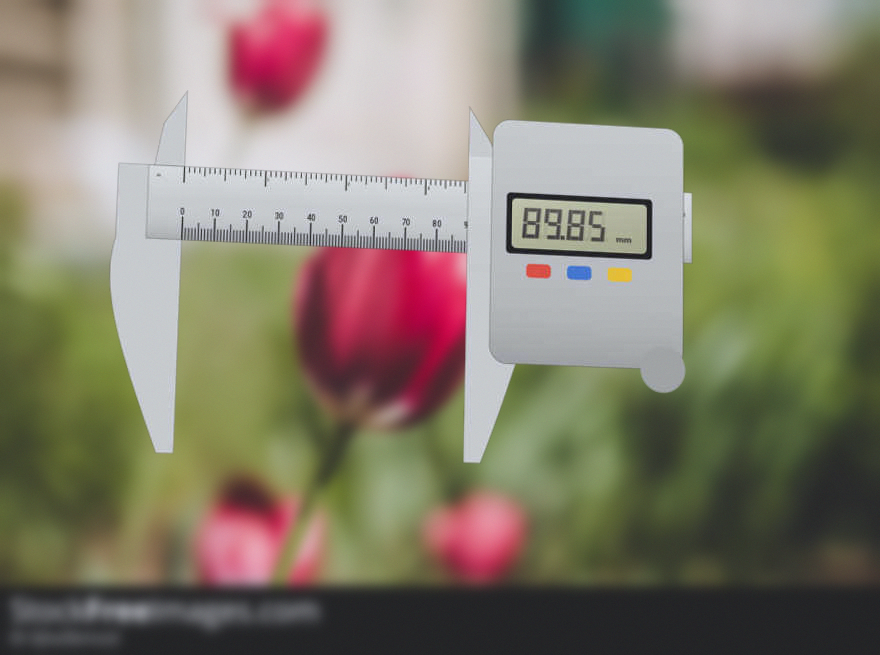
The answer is 89.85 mm
